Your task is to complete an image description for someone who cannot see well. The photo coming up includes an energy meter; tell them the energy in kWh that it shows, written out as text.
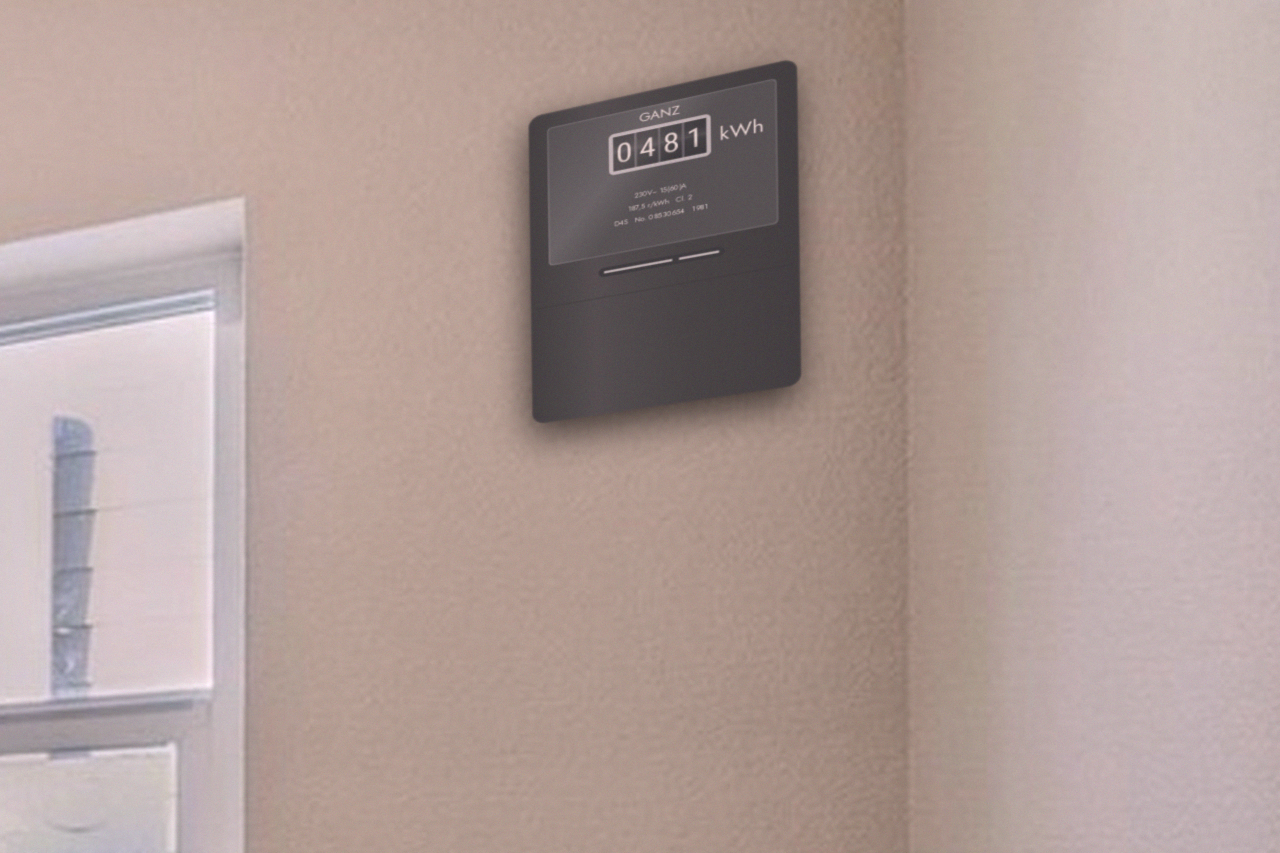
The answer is 481 kWh
